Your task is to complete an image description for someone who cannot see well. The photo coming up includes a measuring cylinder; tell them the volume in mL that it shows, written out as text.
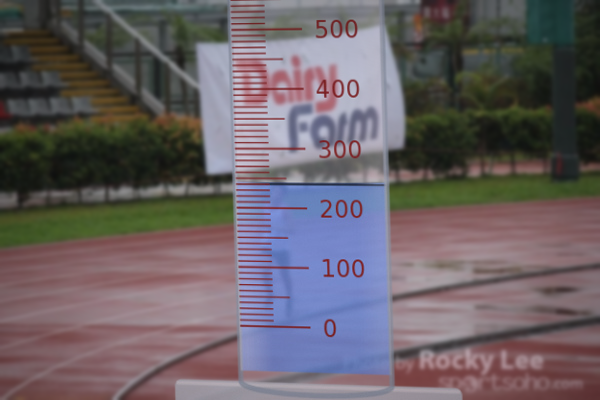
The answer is 240 mL
